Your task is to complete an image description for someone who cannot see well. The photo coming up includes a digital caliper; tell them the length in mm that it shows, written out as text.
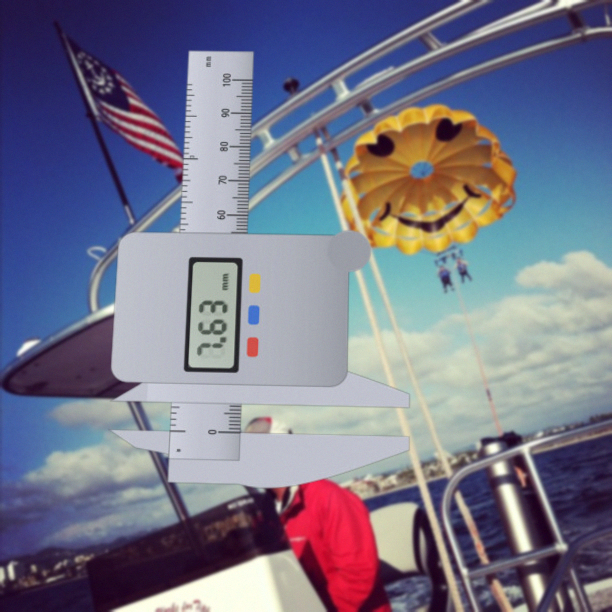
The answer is 7.63 mm
